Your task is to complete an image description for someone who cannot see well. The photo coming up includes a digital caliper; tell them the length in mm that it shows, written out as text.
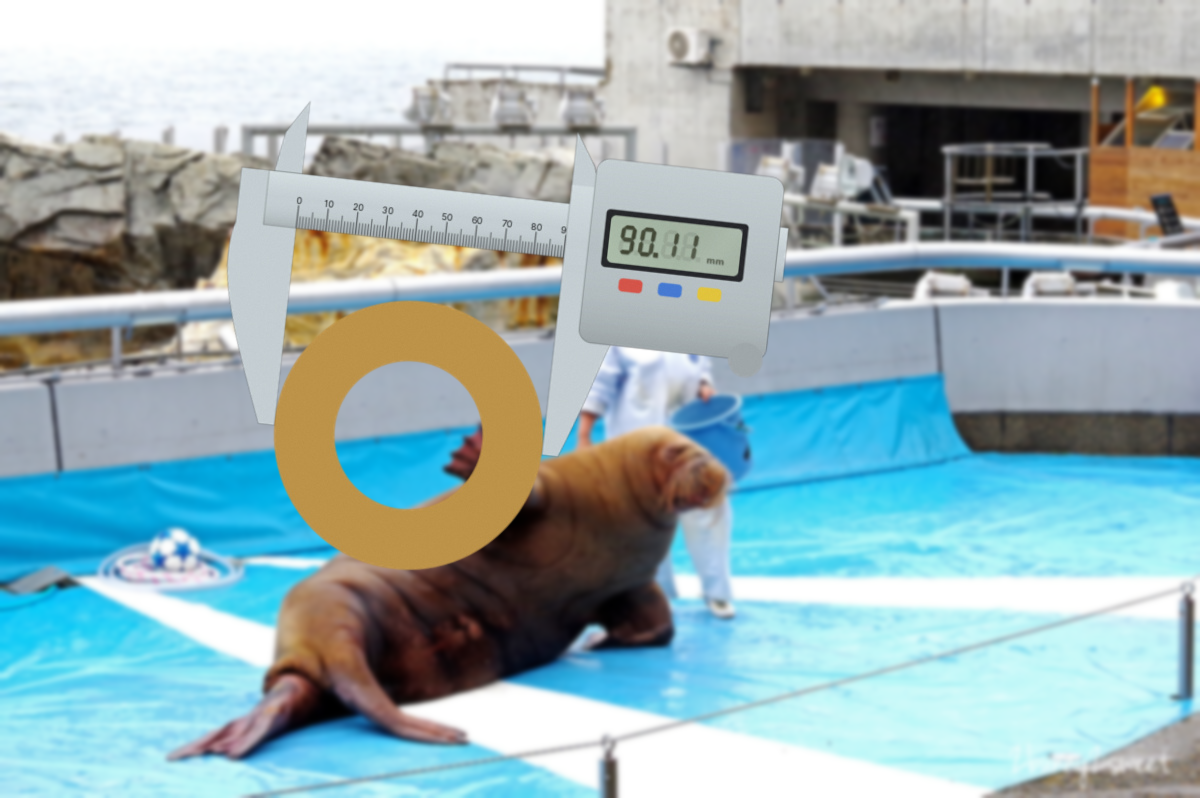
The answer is 90.11 mm
